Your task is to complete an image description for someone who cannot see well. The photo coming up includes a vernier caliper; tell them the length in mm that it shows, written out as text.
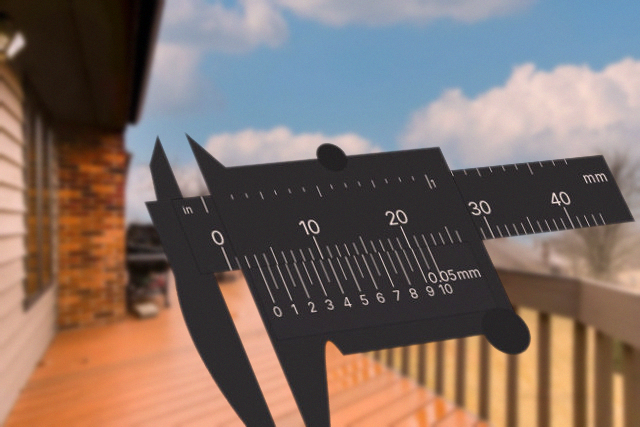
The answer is 3.0 mm
